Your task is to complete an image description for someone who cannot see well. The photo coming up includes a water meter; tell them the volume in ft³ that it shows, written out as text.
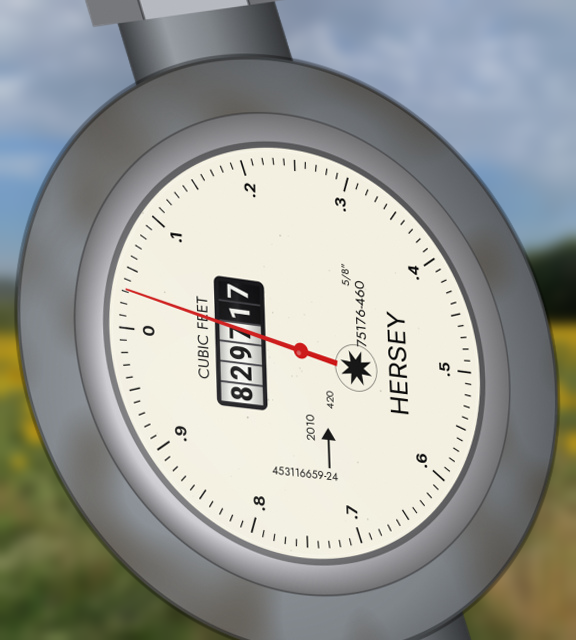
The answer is 829717.03 ft³
